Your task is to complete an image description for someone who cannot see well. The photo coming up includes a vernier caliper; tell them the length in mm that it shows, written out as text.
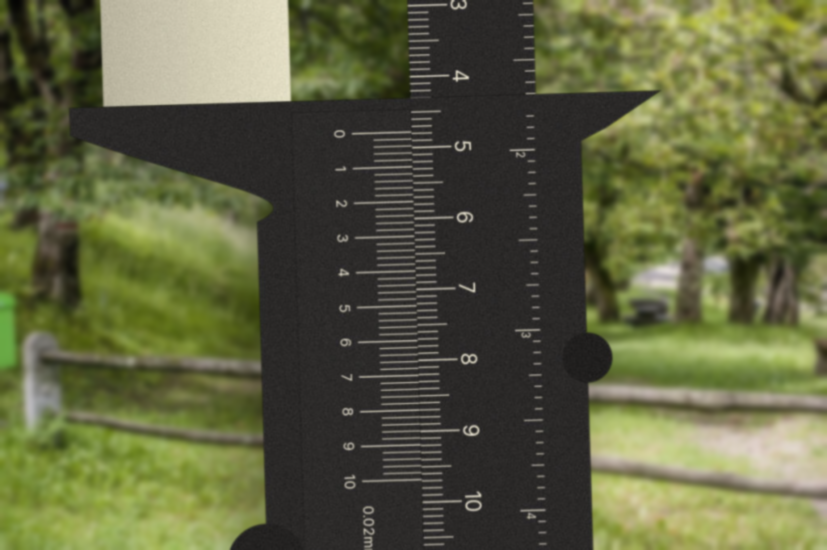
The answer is 47.8 mm
